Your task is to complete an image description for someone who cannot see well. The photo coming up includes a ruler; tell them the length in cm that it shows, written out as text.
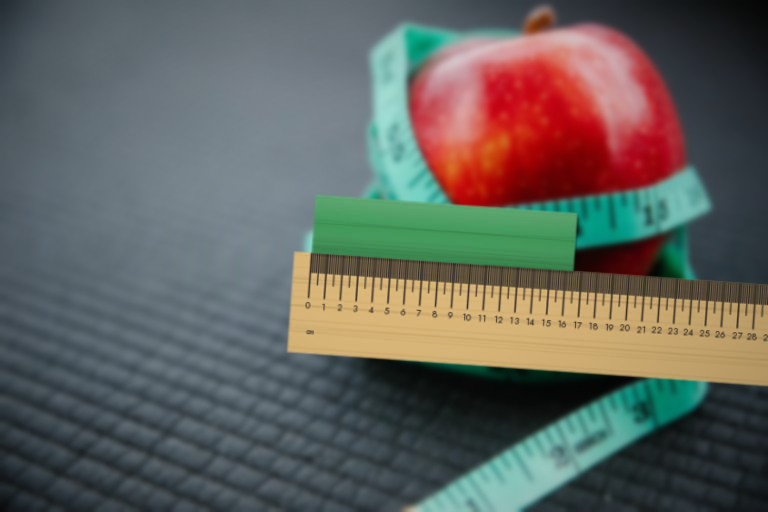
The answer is 16.5 cm
